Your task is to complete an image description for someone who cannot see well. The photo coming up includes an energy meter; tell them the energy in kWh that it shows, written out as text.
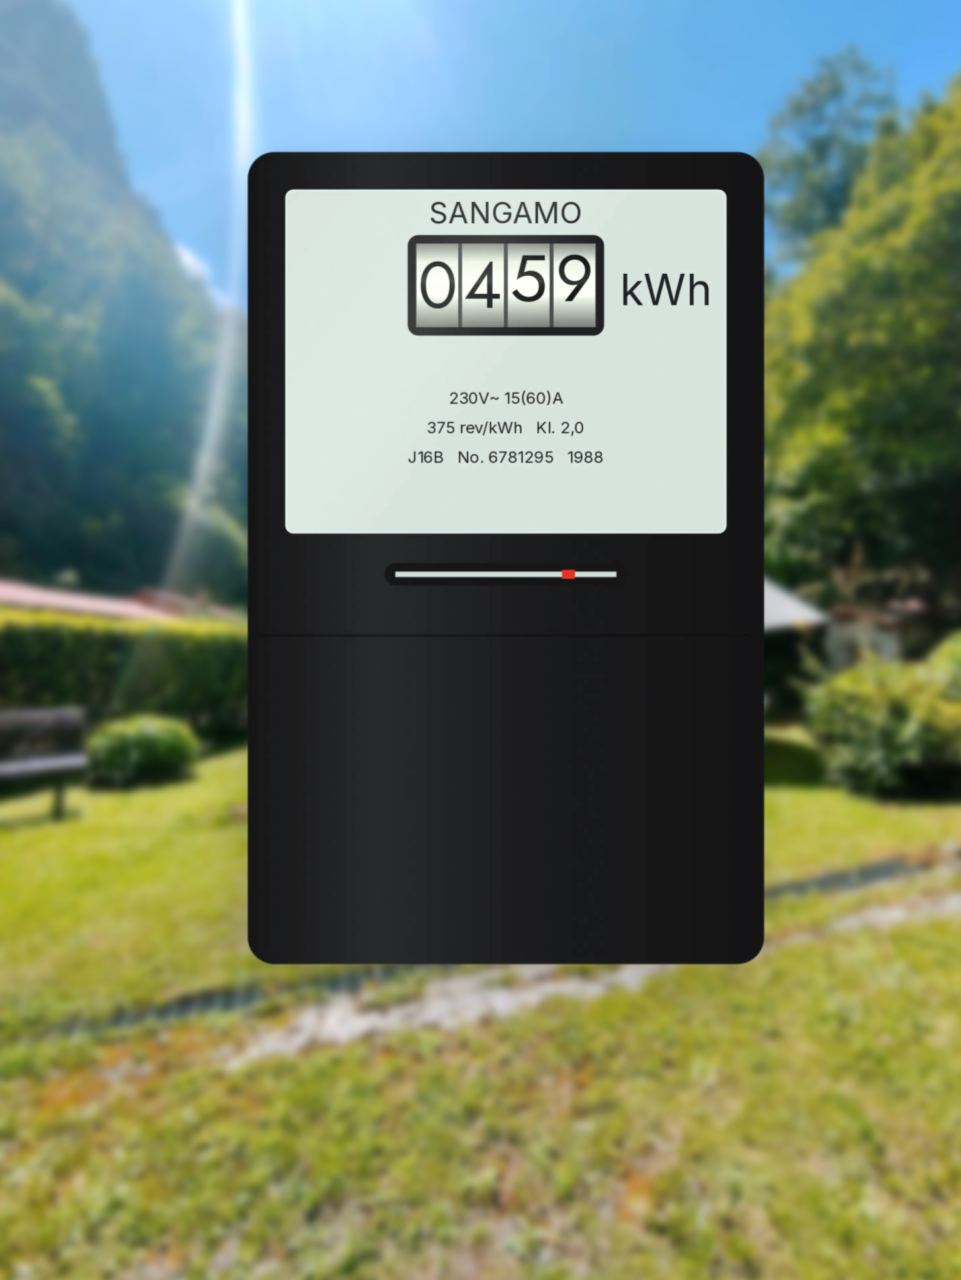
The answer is 459 kWh
